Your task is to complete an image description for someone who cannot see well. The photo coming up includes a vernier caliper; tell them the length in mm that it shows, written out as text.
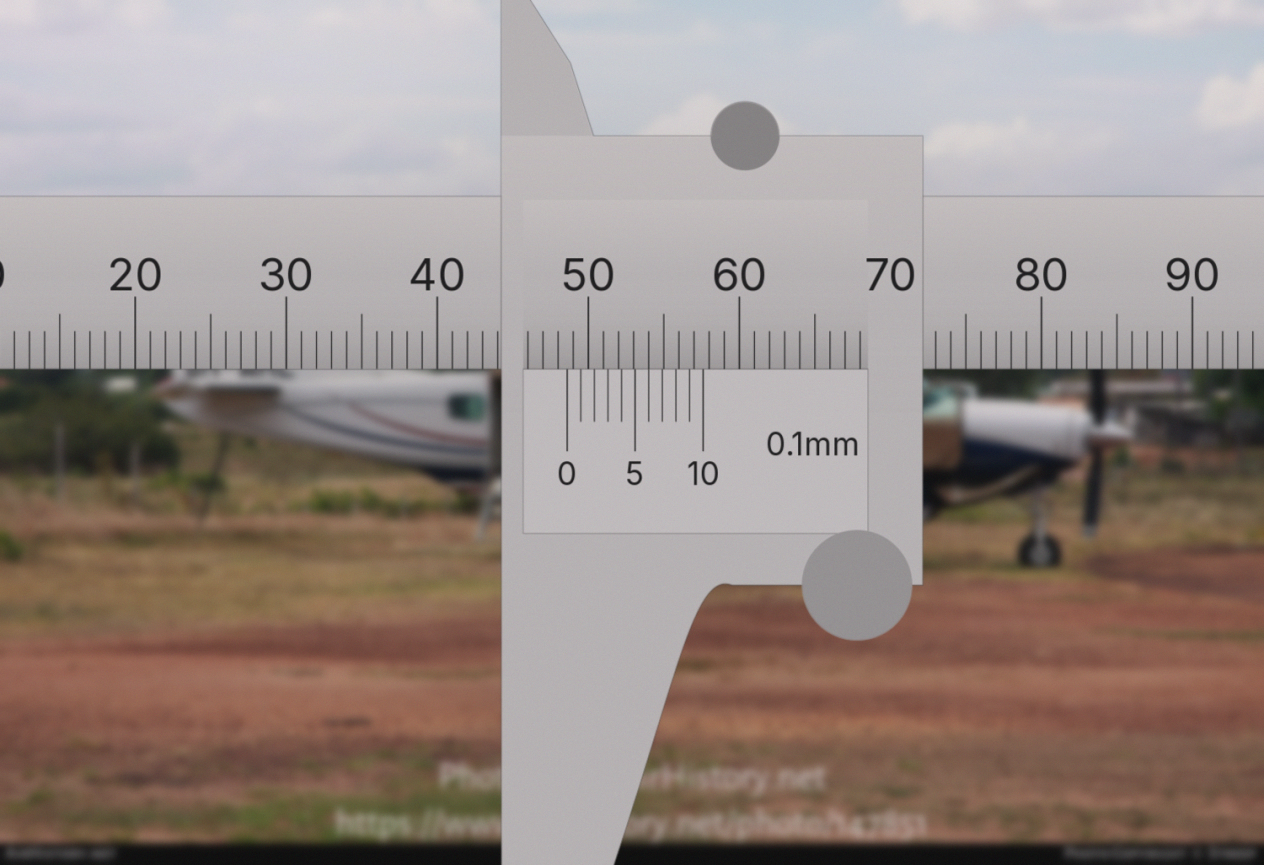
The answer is 48.6 mm
